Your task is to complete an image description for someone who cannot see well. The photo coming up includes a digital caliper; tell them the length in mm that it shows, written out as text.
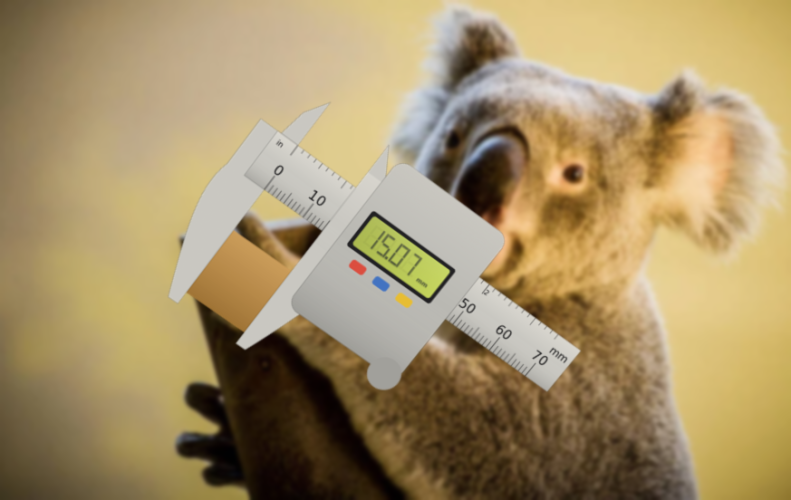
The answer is 15.07 mm
